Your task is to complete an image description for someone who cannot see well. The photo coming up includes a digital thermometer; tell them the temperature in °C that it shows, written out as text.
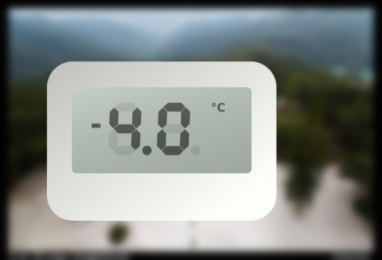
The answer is -4.0 °C
